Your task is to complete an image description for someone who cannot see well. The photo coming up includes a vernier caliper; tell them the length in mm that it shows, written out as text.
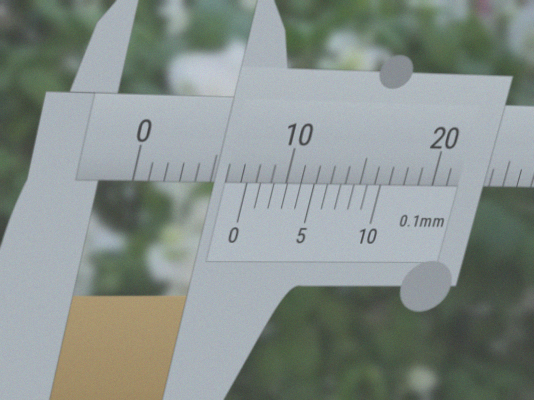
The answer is 7.4 mm
